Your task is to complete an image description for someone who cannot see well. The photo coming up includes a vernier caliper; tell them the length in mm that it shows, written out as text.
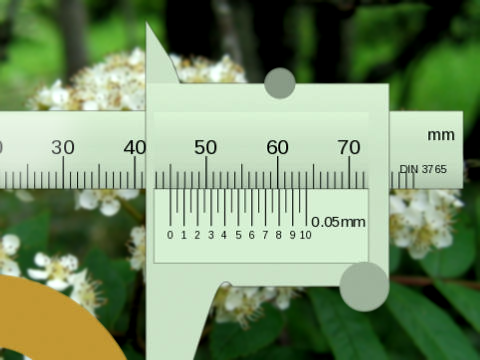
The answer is 45.0 mm
